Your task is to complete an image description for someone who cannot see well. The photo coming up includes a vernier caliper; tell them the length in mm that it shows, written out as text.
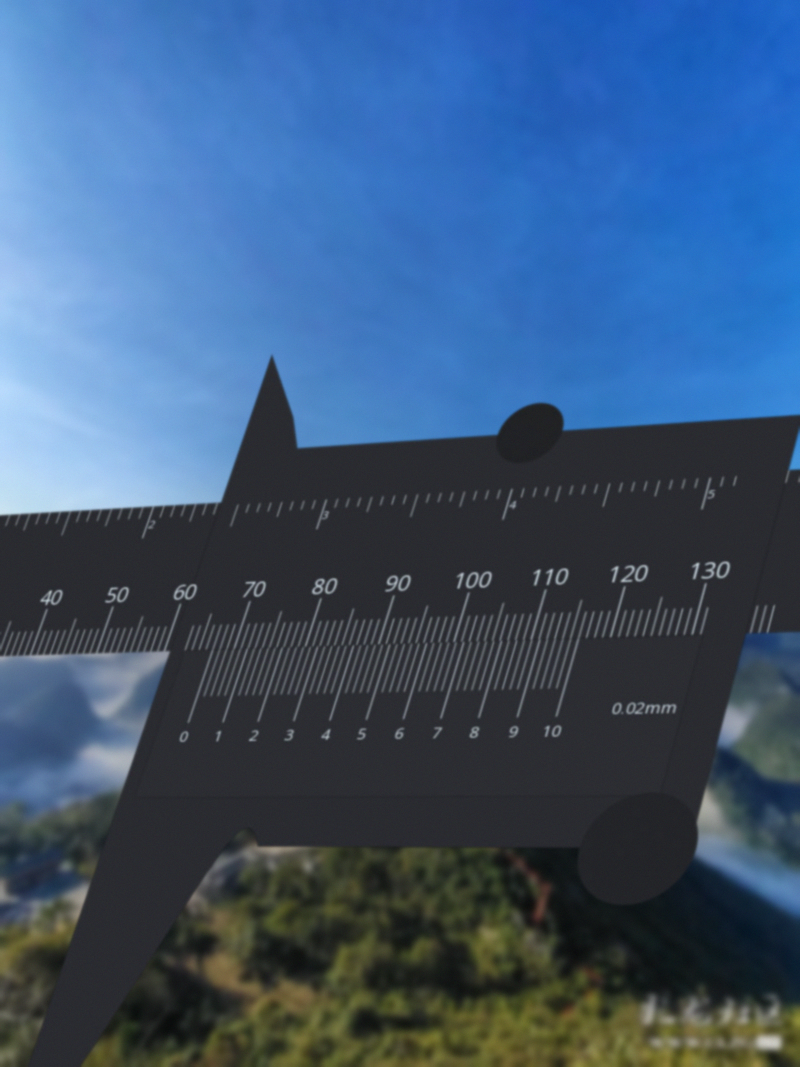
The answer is 67.0 mm
